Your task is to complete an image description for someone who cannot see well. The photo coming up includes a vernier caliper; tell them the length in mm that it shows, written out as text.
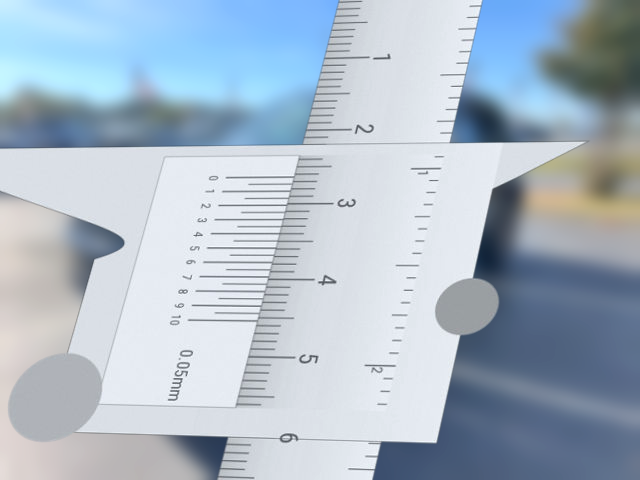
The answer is 26.4 mm
